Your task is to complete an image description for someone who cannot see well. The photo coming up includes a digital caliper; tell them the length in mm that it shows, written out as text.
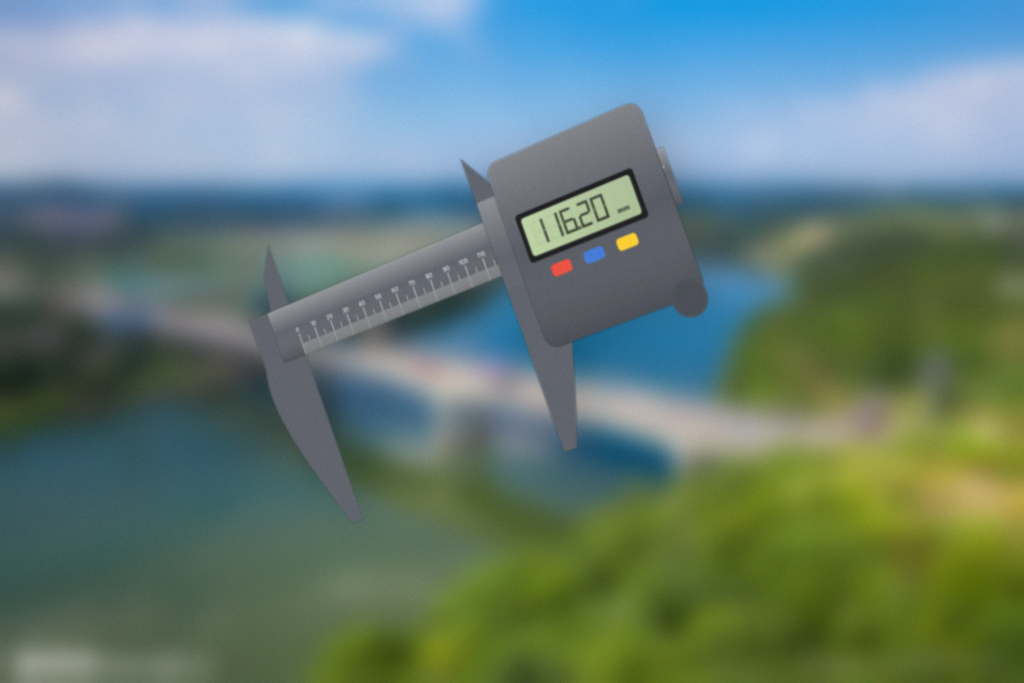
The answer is 116.20 mm
